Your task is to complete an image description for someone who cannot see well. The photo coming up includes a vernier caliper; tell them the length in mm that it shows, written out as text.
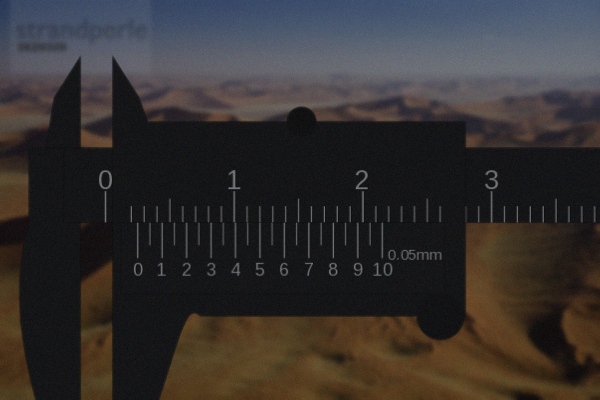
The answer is 2.5 mm
